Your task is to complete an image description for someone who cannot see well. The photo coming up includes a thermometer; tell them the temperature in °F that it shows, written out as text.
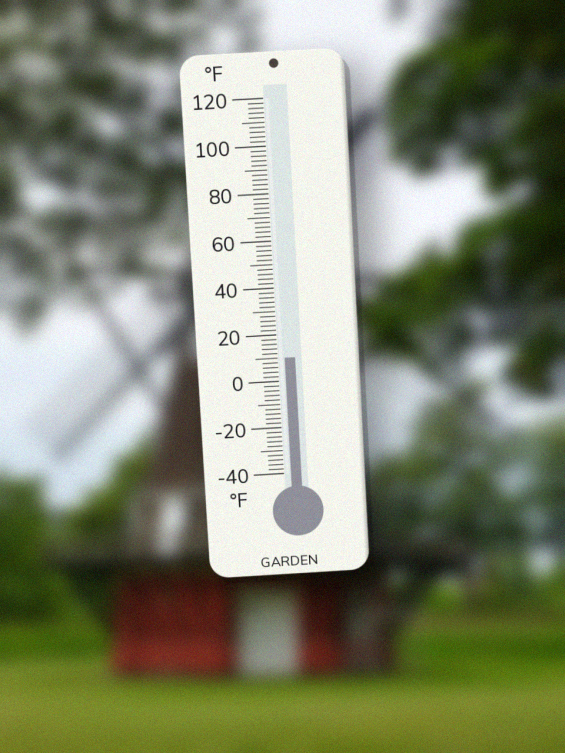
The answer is 10 °F
